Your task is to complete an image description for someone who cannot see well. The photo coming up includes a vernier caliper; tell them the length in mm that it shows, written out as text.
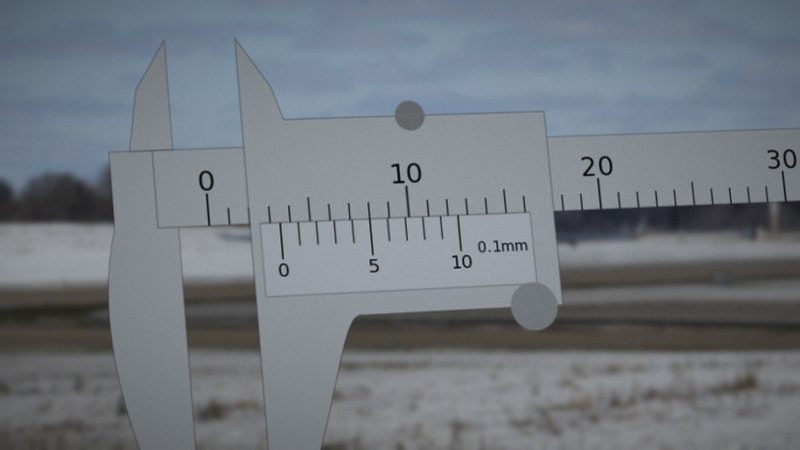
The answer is 3.5 mm
